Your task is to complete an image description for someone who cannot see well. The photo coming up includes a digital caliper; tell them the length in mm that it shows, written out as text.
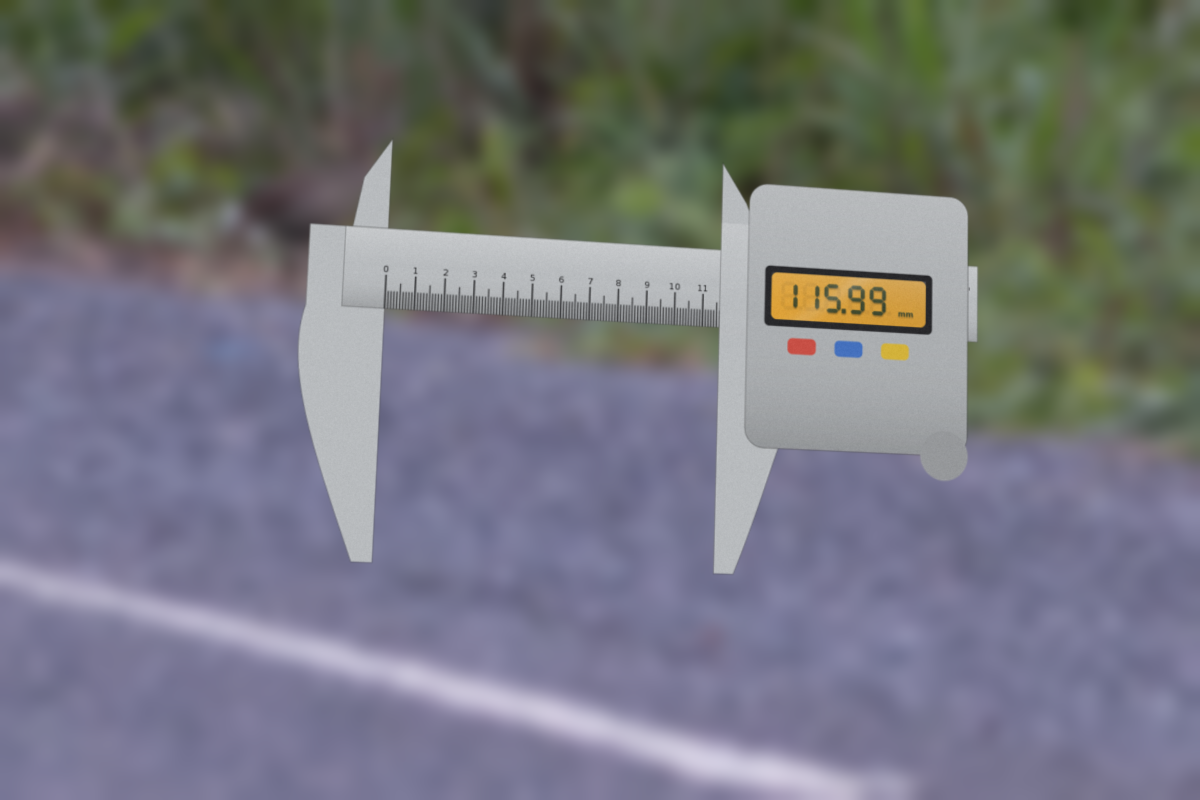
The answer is 115.99 mm
